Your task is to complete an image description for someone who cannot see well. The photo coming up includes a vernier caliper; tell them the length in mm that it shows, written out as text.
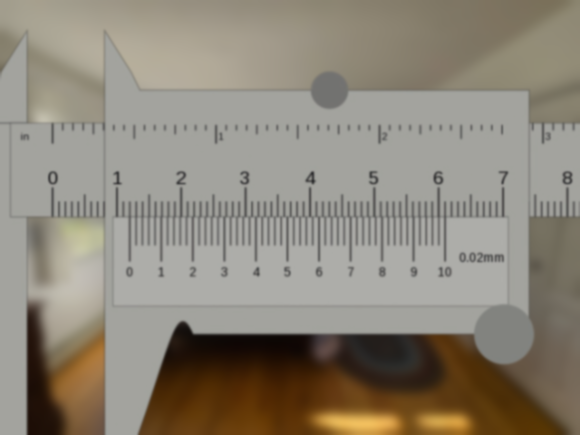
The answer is 12.0 mm
